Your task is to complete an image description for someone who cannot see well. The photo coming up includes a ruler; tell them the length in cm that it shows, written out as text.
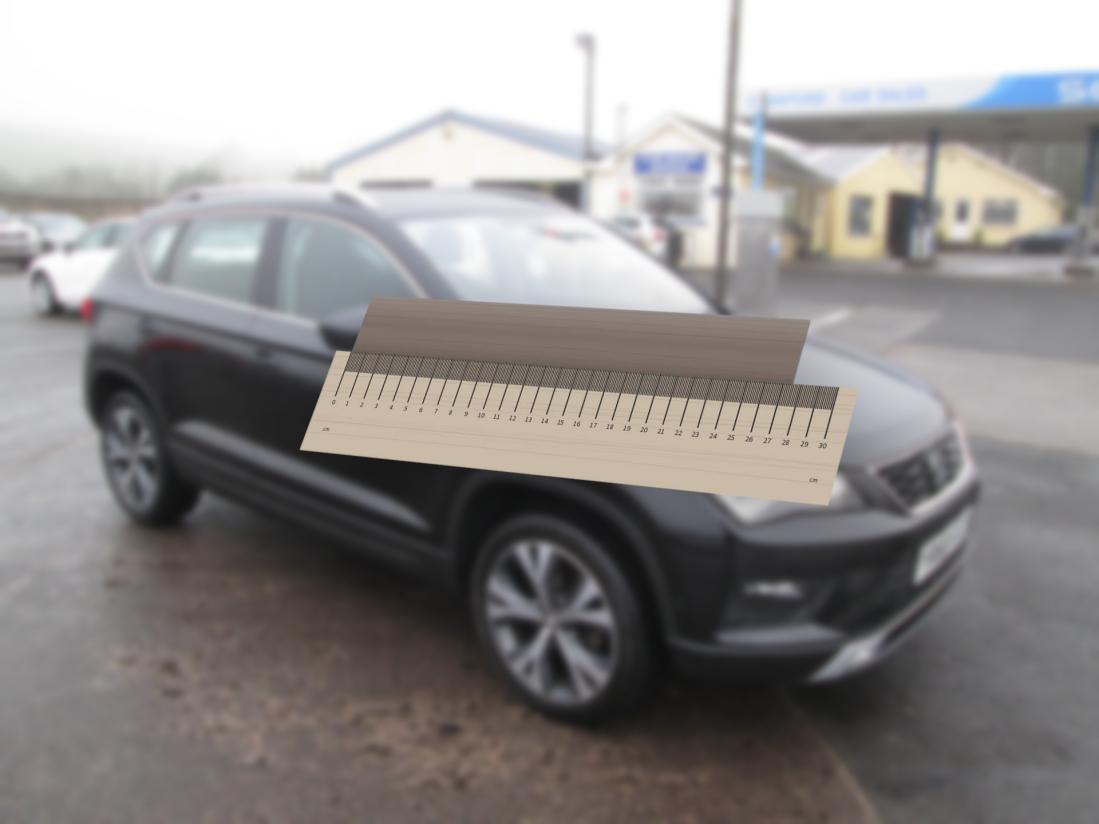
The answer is 27.5 cm
